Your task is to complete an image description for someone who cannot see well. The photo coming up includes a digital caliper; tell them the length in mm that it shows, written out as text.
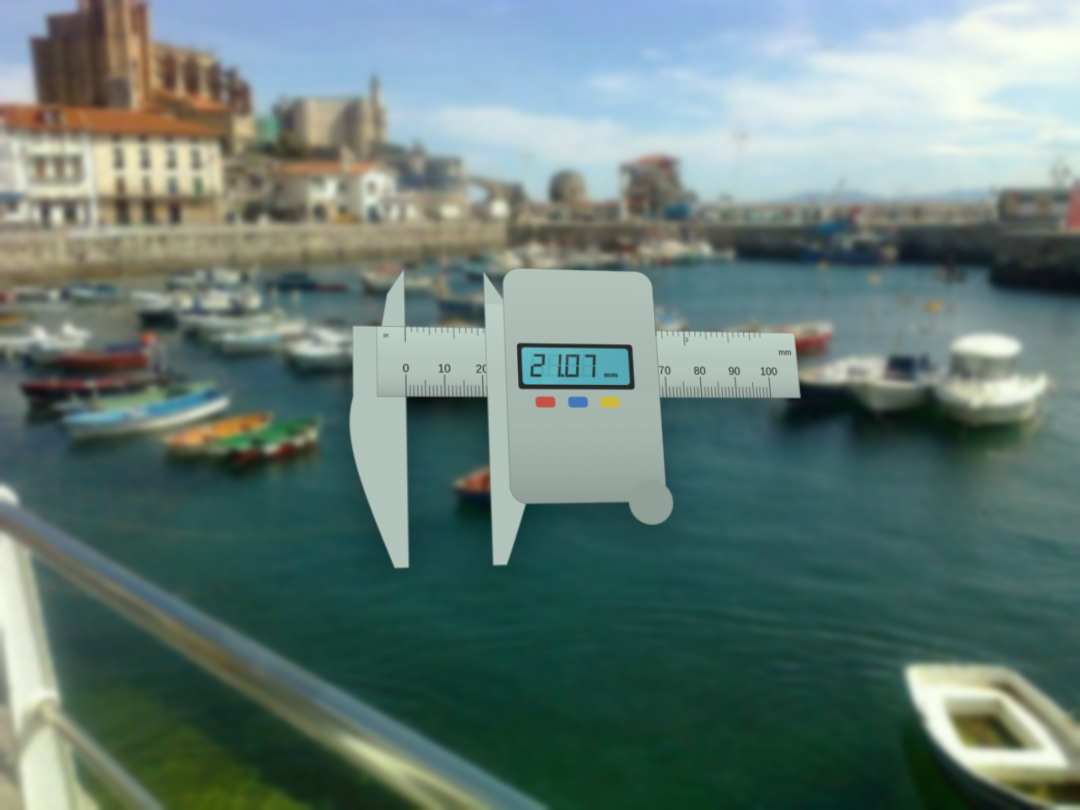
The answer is 21.07 mm
